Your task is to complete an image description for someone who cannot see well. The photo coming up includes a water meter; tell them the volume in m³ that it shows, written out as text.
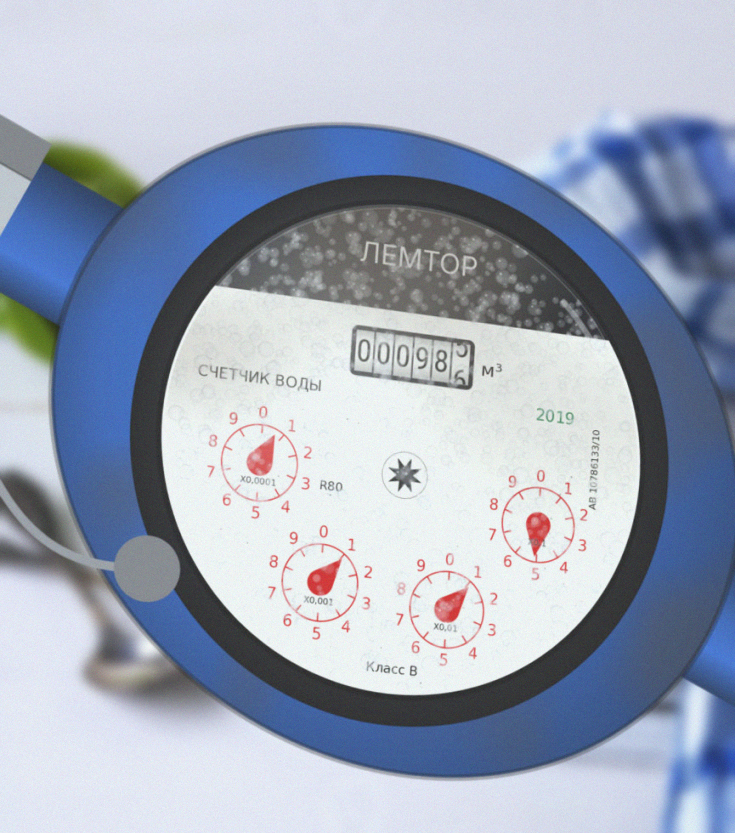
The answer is 985.5110 m³
